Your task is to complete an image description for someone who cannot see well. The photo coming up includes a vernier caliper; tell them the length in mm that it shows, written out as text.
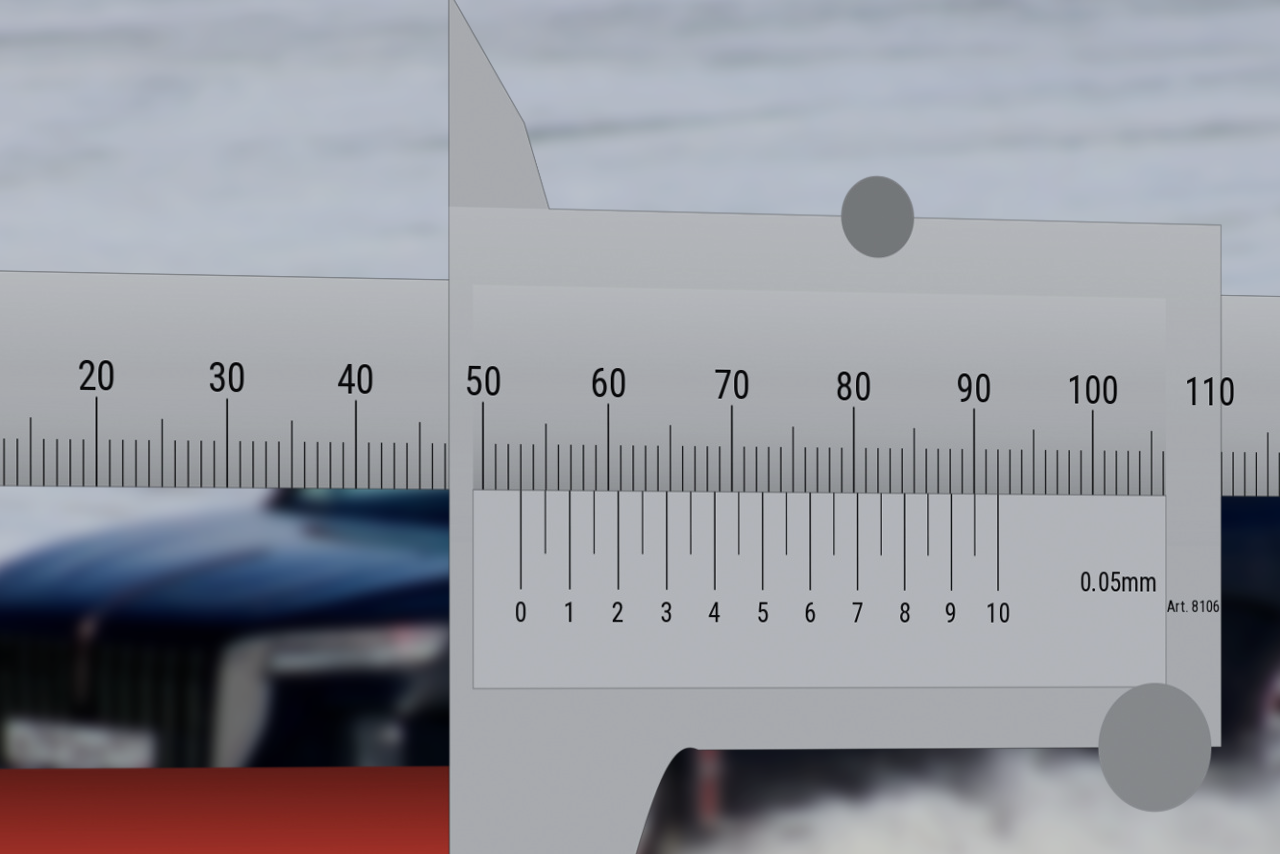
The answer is 53.0 mm
